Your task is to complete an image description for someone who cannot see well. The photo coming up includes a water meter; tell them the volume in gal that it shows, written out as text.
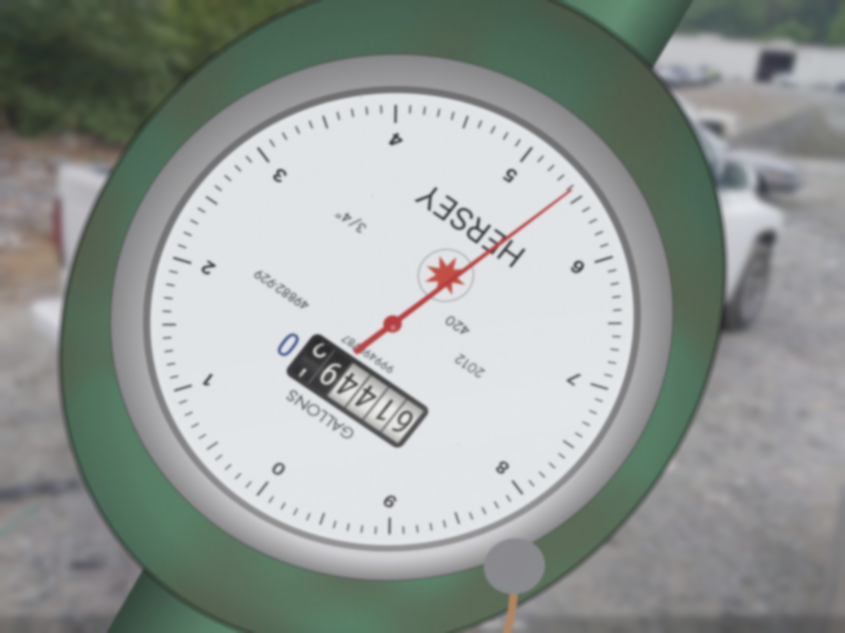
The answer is 6144915.4 gal
